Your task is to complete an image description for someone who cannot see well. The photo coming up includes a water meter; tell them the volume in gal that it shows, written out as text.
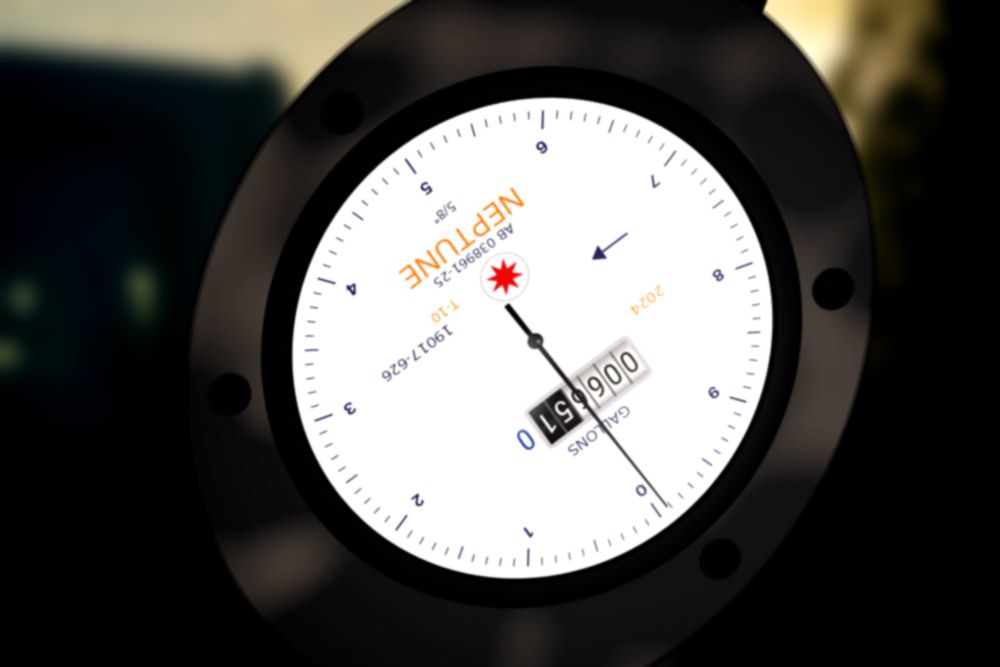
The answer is 66509.9 gal
